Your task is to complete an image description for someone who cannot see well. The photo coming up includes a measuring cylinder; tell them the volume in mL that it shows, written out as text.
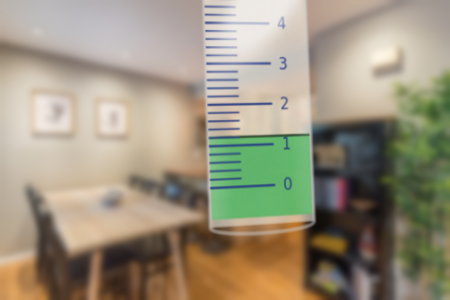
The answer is 1.2 mL
